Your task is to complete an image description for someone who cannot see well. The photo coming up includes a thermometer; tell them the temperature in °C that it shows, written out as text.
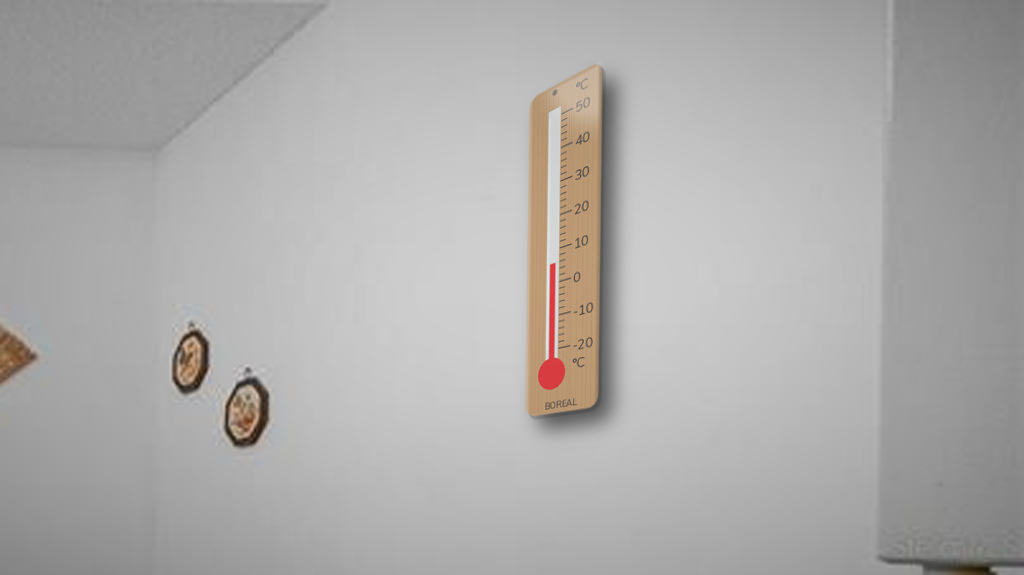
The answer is 6 °C
